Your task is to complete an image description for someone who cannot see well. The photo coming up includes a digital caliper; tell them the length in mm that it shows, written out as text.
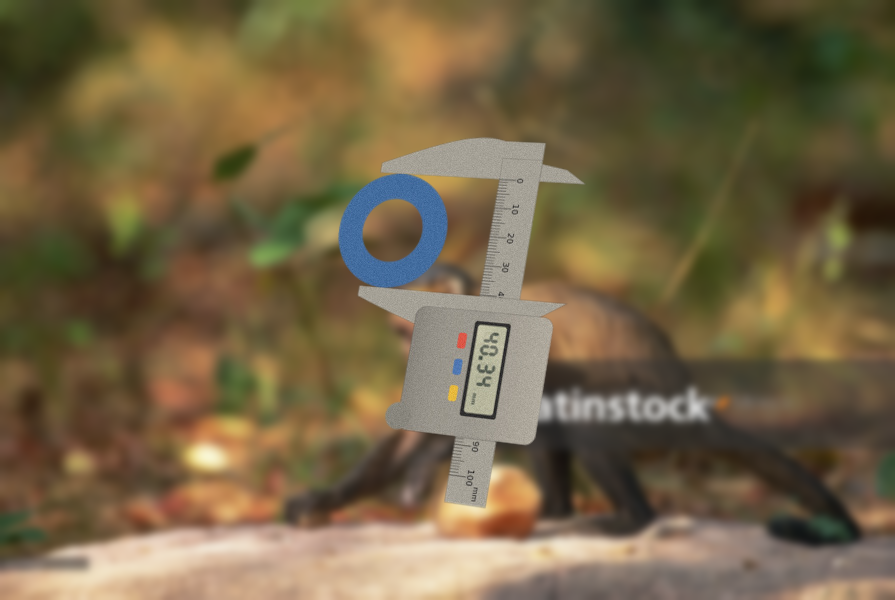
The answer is 40.34 mm
